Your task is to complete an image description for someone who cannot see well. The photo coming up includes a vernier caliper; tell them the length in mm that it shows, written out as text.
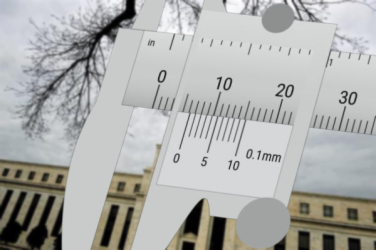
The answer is 6.2 mm
